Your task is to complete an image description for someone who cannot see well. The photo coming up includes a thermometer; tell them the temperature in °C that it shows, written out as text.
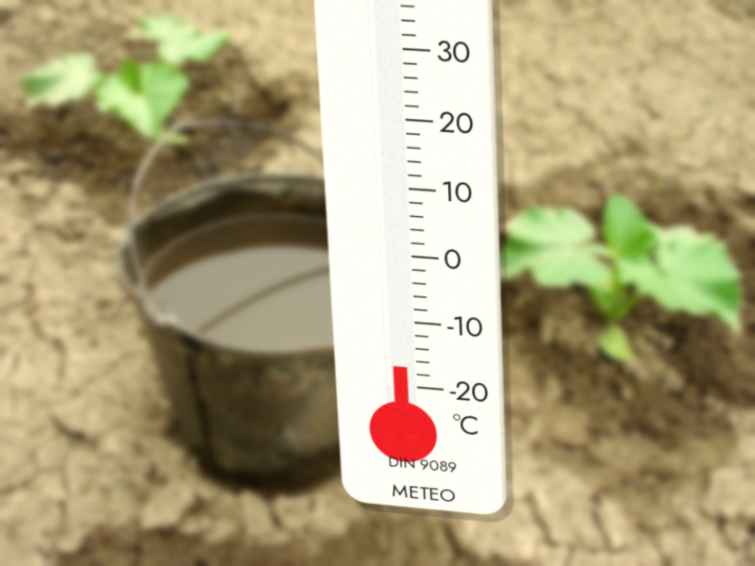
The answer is -17 °C
